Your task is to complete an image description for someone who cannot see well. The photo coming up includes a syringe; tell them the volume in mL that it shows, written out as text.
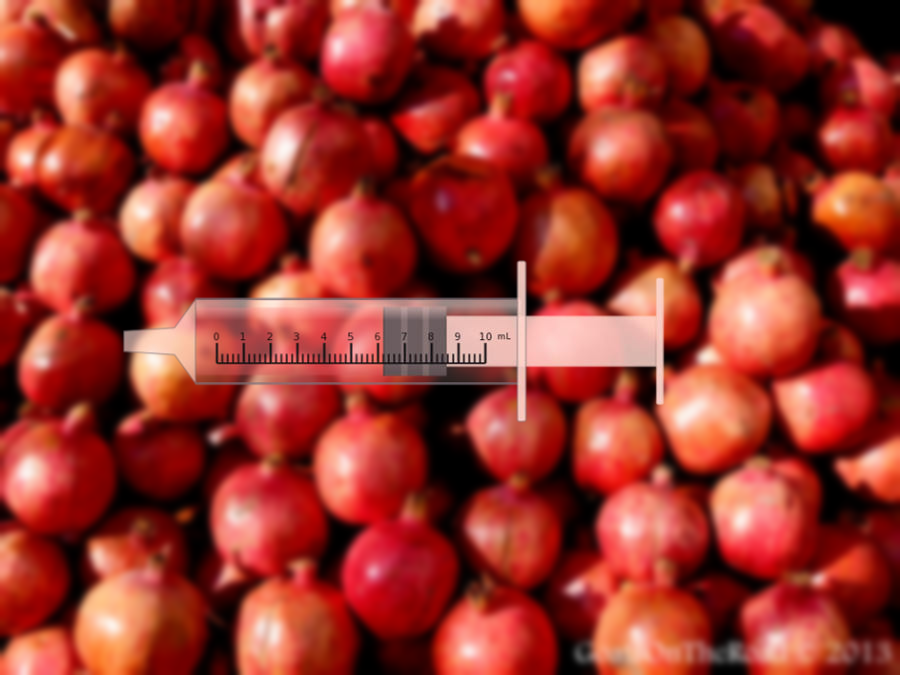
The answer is 6.2 mL
